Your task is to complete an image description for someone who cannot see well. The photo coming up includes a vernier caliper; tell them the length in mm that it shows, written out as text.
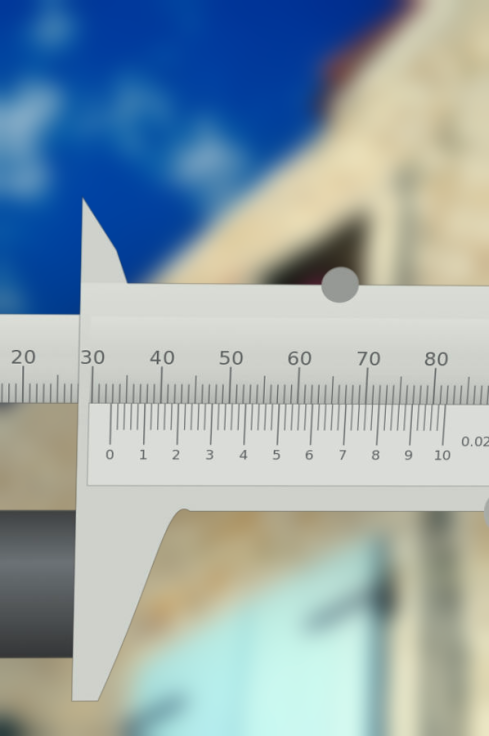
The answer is 32.8 mm
